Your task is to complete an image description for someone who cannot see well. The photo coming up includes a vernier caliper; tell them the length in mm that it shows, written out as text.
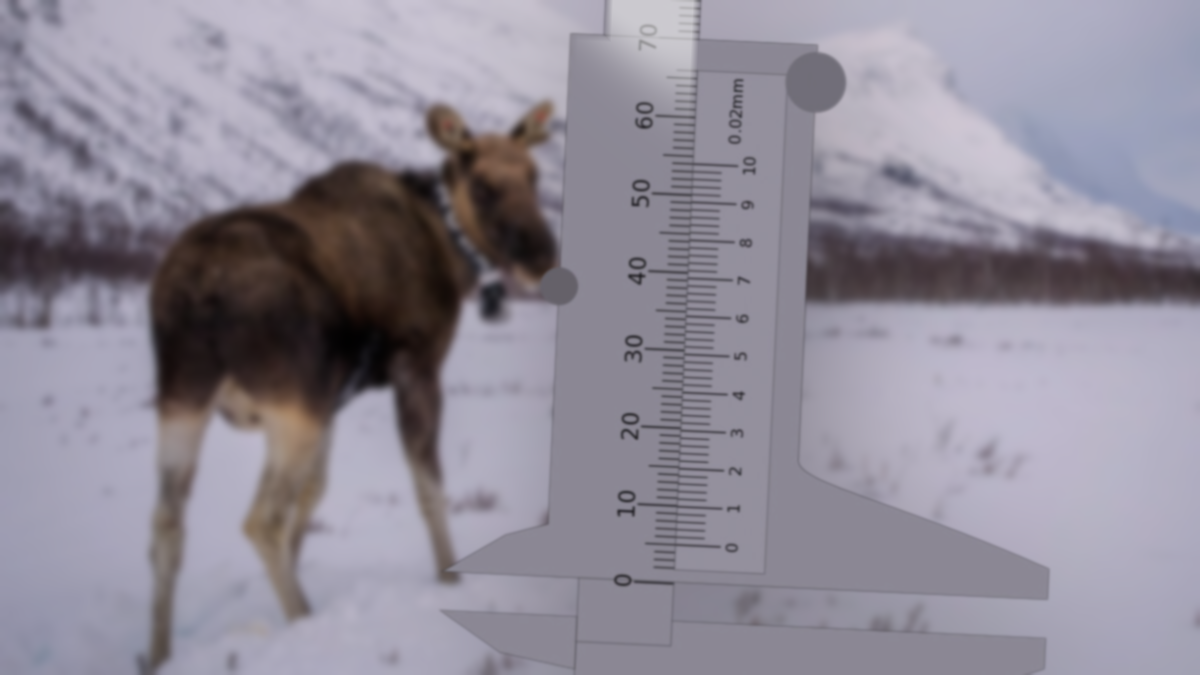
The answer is 5.0 mm
